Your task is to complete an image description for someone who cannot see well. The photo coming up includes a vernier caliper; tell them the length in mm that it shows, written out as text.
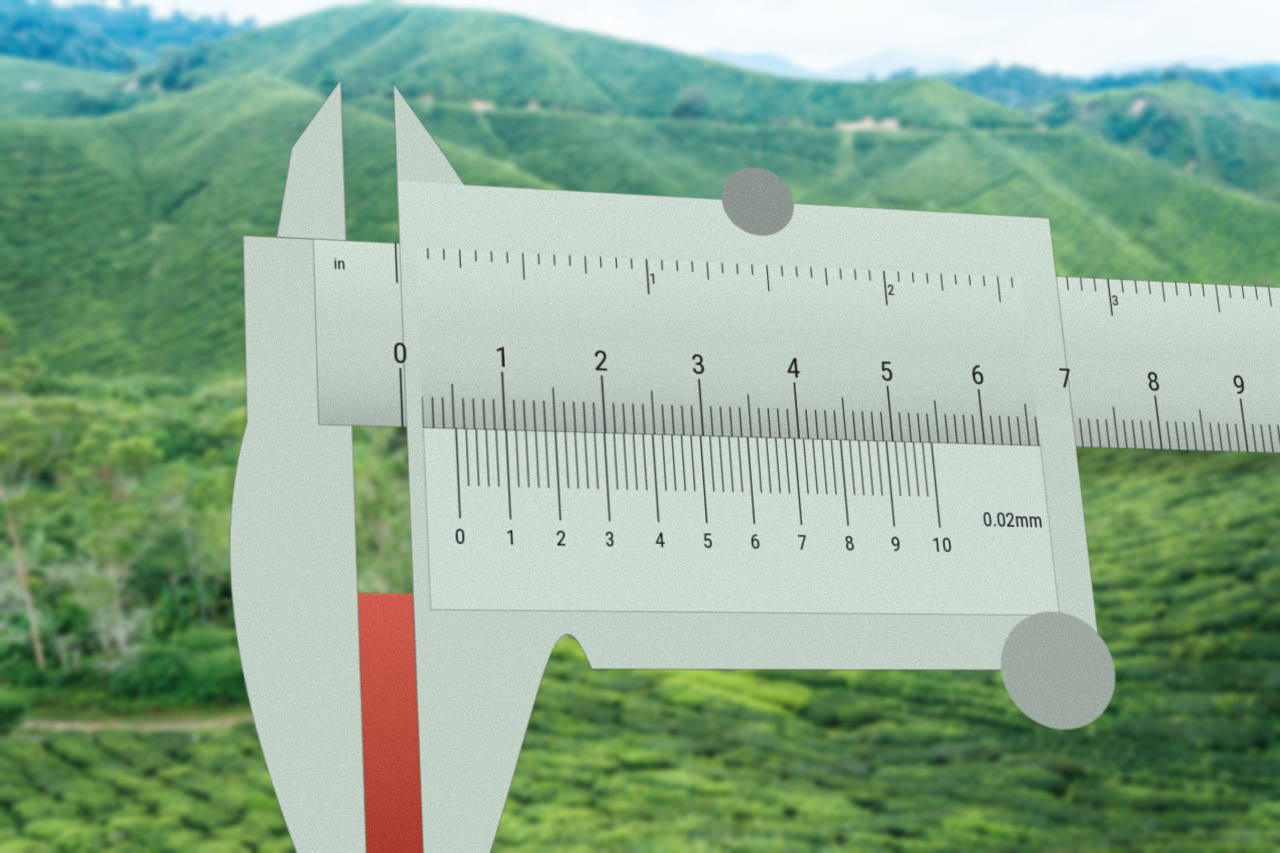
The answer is 5.2 mm
